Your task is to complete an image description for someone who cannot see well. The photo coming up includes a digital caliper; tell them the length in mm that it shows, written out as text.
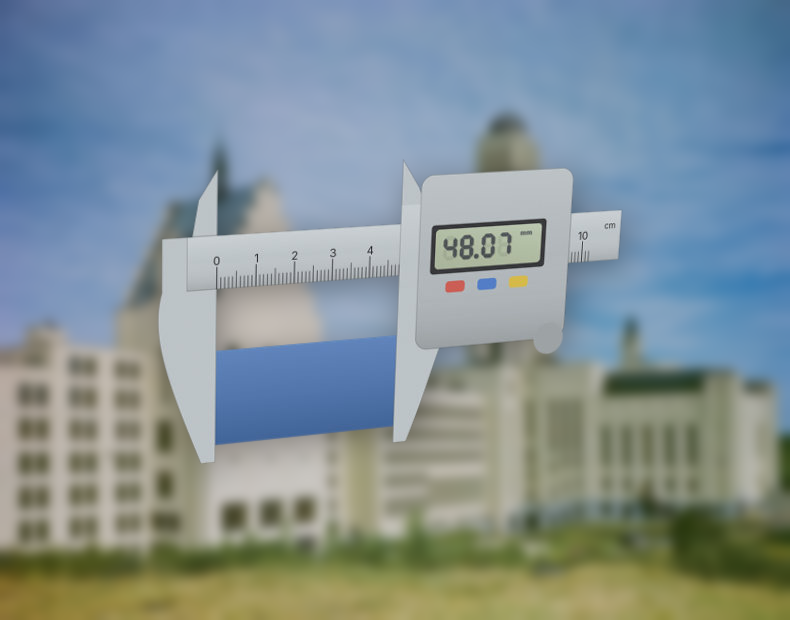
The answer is 48.07 mm
